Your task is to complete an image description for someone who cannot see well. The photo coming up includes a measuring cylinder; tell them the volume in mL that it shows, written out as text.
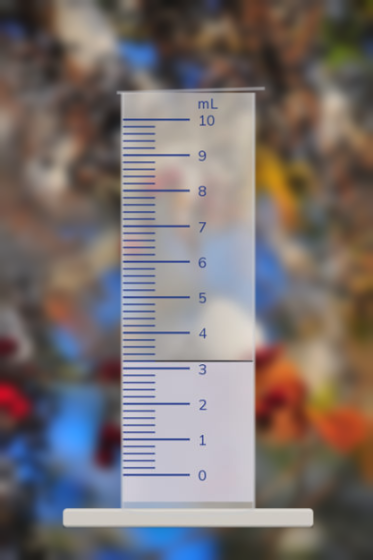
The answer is 3.2 mL
